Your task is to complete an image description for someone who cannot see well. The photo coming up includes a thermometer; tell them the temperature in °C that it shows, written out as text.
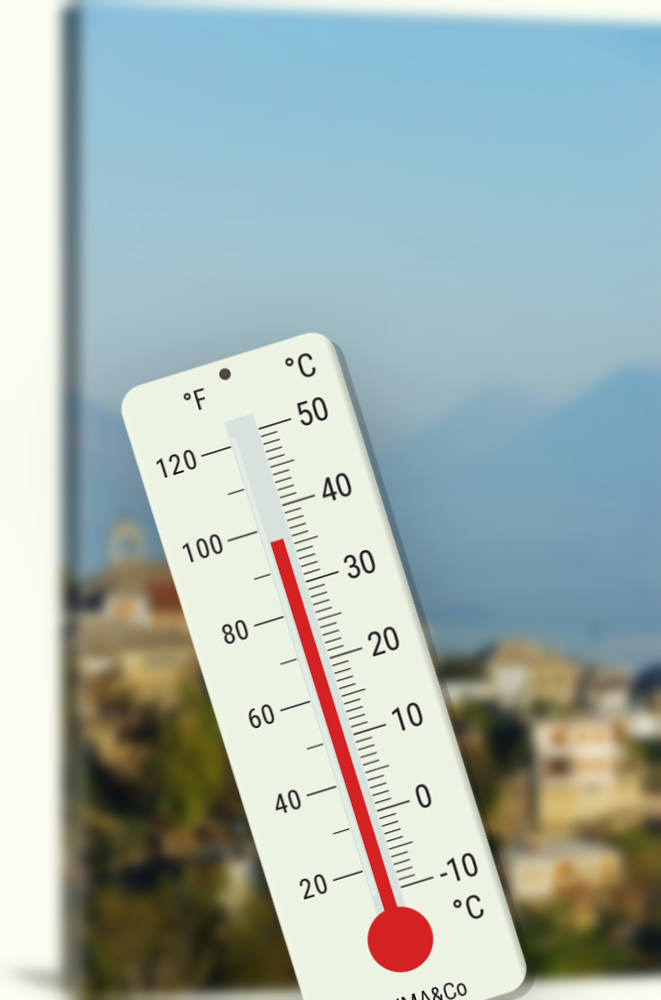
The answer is 36 °C
